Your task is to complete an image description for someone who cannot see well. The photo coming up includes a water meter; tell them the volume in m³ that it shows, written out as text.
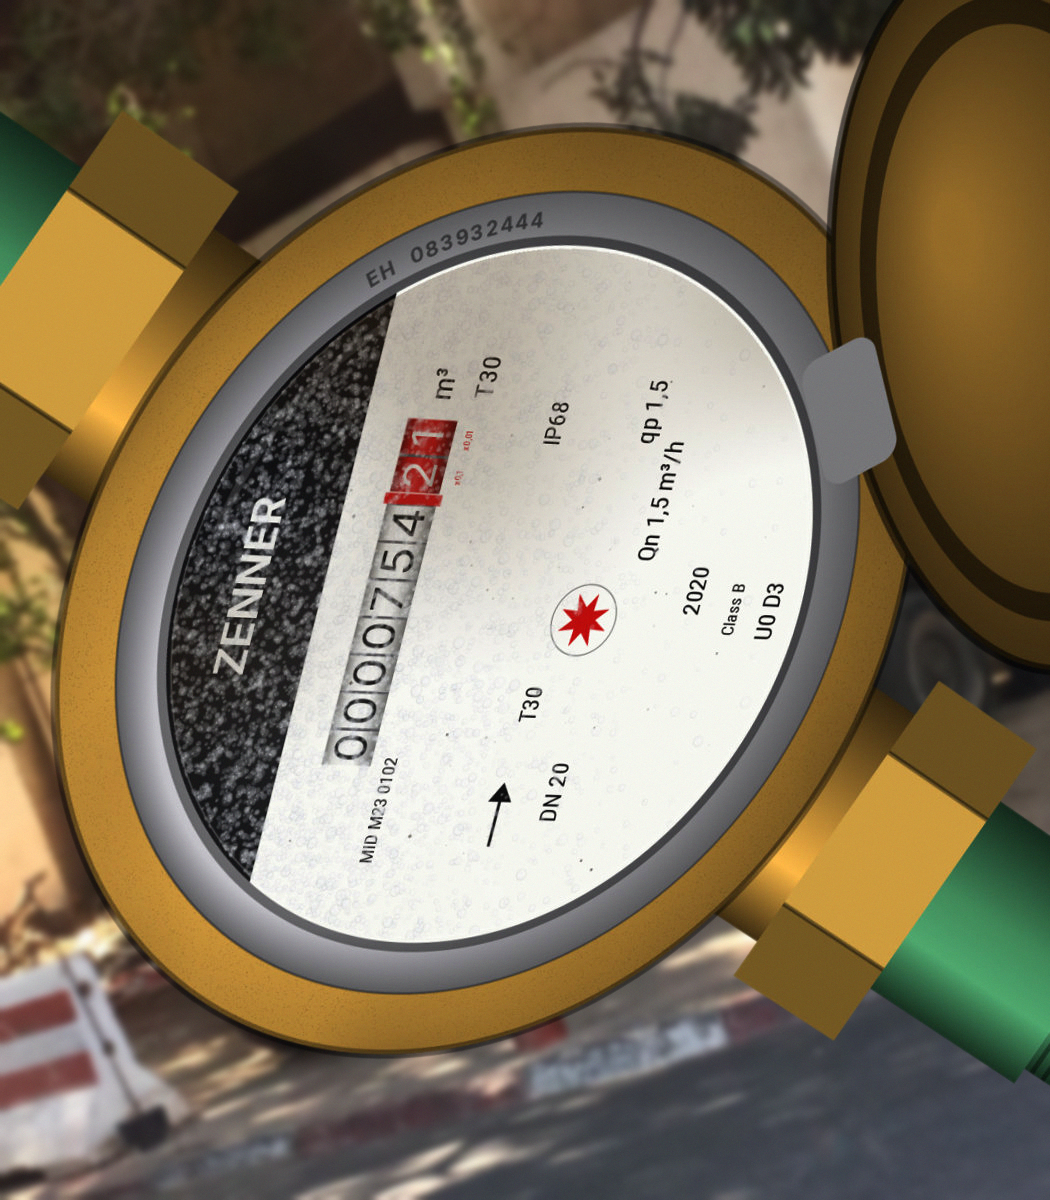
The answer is 754.21 m³
